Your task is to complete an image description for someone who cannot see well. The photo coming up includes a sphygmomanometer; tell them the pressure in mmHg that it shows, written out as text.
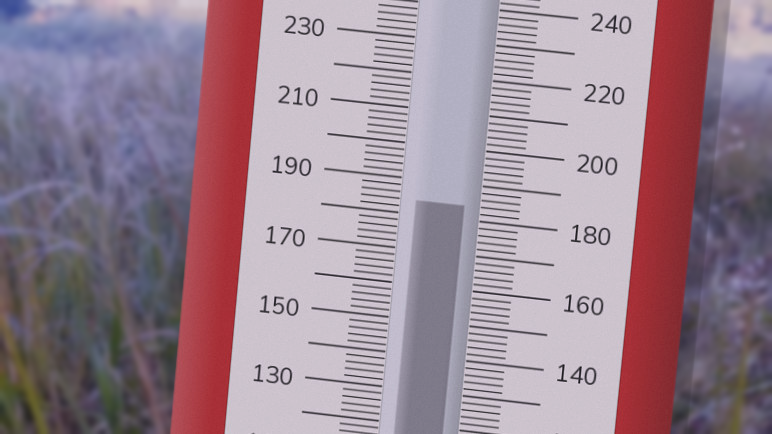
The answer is 184 mmHg
